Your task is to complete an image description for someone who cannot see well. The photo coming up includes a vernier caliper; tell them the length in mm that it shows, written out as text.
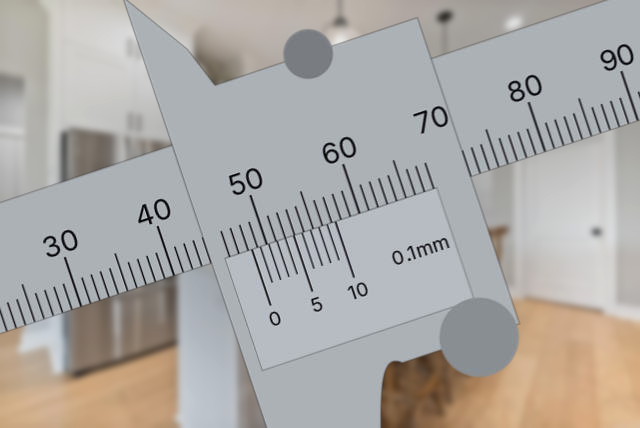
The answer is 48.4 mm
